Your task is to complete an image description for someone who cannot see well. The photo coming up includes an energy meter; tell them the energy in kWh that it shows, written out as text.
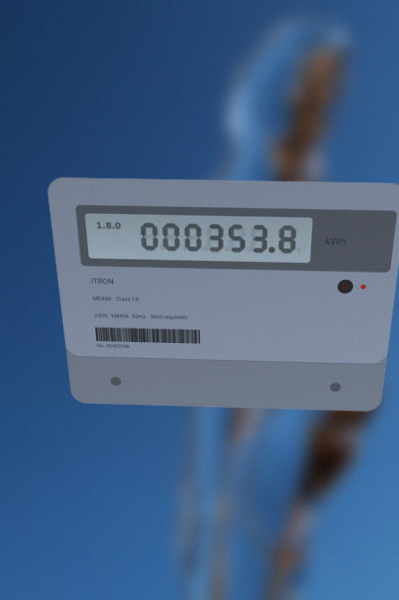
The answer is 353.8 kWh
